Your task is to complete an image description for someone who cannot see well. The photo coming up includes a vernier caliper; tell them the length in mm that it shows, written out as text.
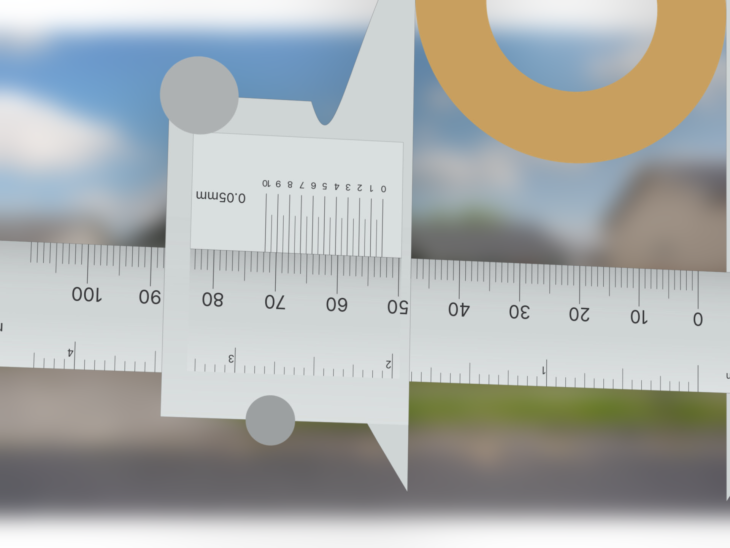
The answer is 52.8 mm
